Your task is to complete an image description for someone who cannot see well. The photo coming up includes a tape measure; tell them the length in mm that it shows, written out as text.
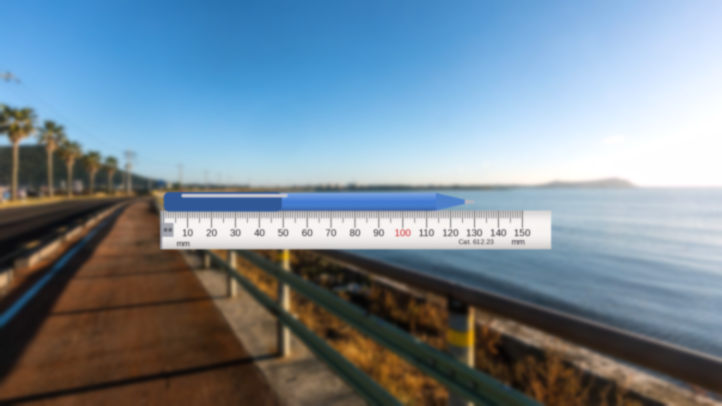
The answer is 130 mm
